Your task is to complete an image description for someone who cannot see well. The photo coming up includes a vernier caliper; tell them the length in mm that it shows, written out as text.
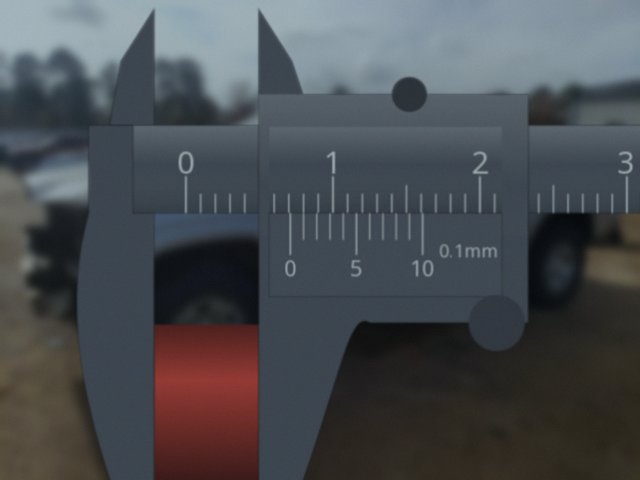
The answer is 7.1 mm
